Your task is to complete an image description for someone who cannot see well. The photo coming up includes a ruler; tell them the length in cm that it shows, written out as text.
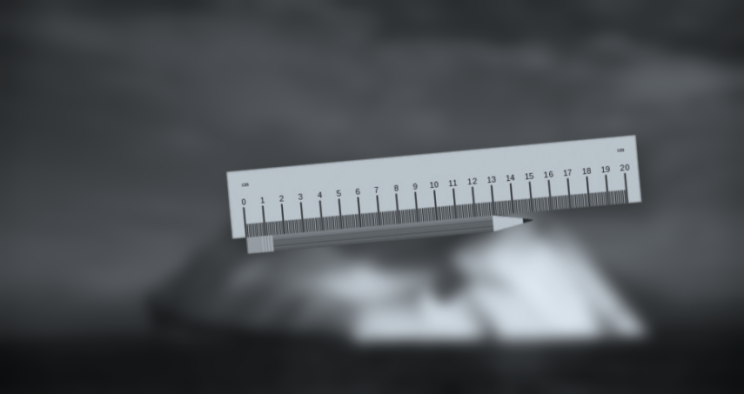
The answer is 15 cm
